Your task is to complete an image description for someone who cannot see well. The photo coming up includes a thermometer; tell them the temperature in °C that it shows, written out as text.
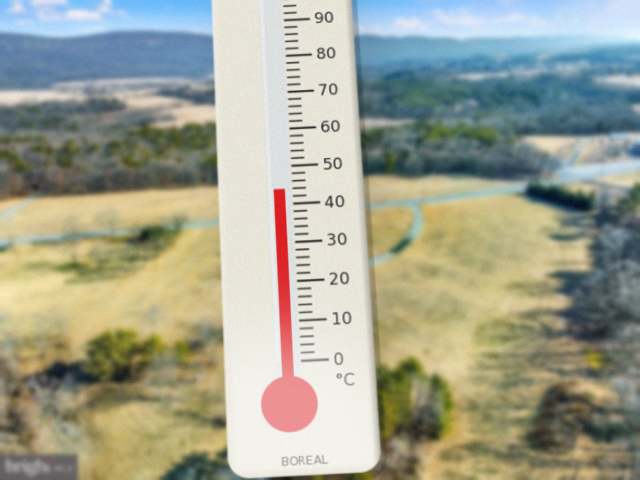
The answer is 44 °C
